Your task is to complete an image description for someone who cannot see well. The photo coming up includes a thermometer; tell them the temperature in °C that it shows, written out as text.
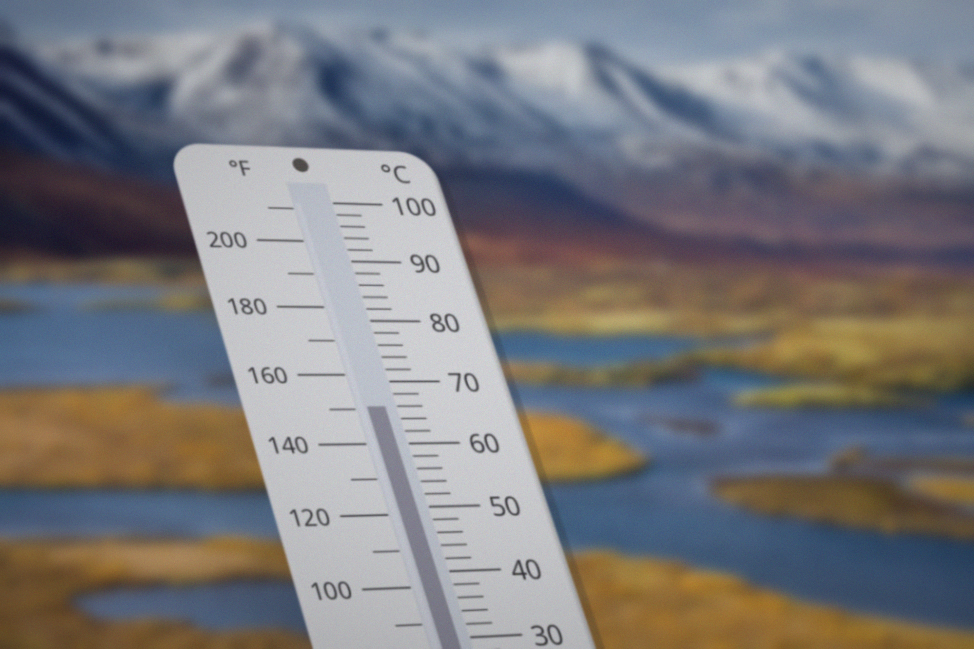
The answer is 66 °C
